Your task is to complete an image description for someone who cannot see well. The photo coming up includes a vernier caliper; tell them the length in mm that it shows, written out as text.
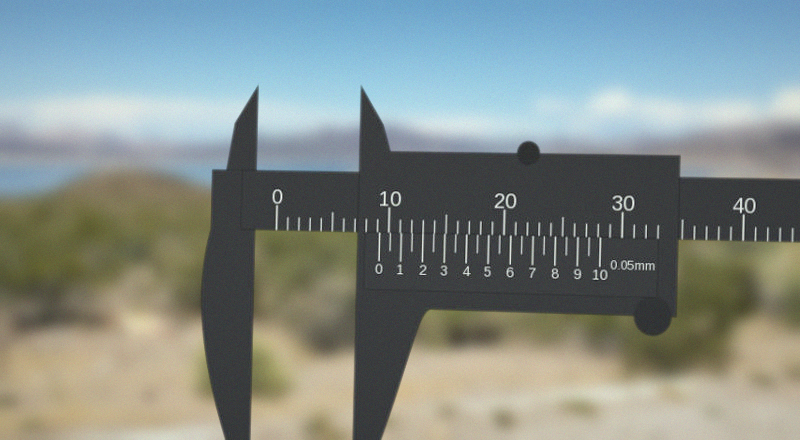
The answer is 9.2 mm
